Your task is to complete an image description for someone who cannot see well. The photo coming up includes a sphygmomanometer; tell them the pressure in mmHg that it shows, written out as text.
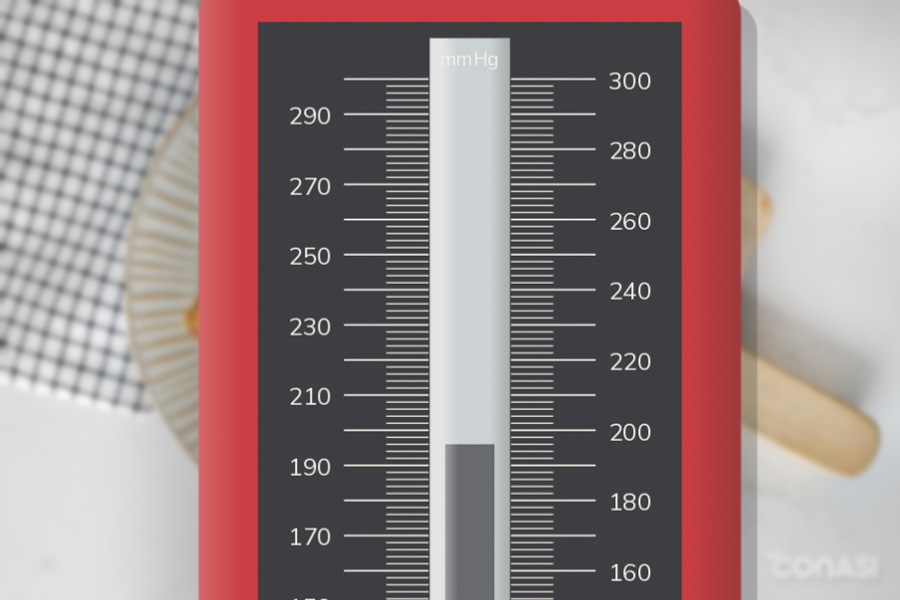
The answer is 196 mmHg
